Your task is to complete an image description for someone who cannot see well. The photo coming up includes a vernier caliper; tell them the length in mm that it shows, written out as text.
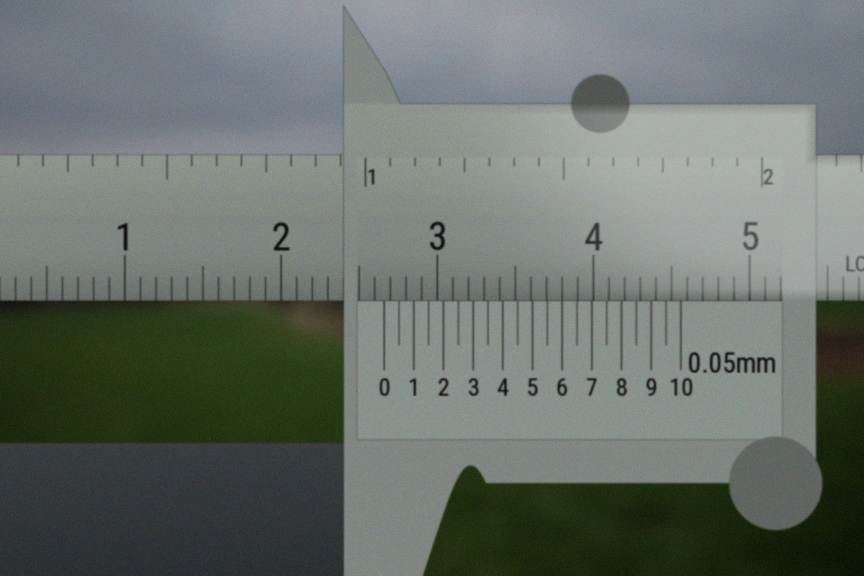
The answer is 26.6 mm
